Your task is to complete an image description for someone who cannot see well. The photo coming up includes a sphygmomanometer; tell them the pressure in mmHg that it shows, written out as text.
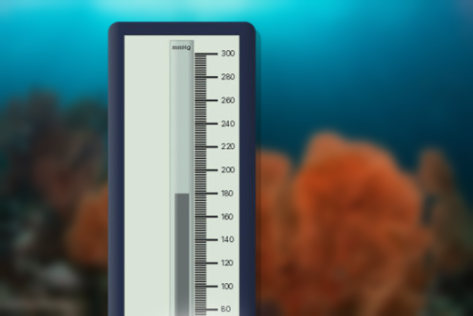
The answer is 180 mmHg
